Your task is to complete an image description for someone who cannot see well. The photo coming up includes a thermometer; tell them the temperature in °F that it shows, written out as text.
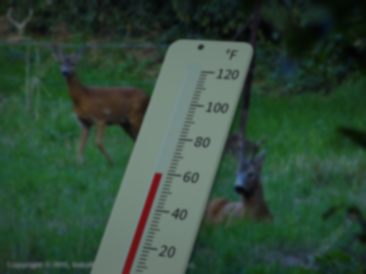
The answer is 60 °F
